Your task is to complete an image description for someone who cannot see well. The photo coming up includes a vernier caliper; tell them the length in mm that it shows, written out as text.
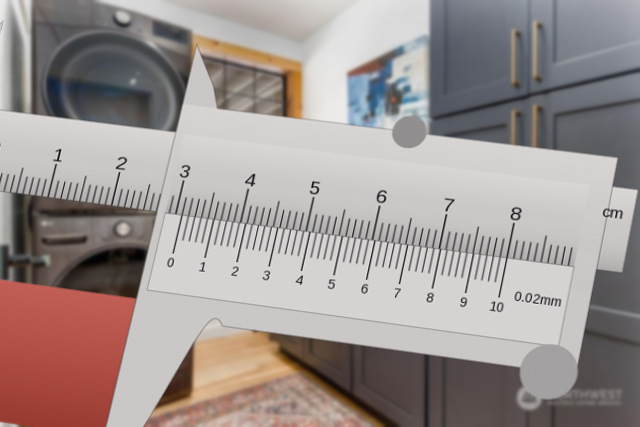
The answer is 31.0 mm
